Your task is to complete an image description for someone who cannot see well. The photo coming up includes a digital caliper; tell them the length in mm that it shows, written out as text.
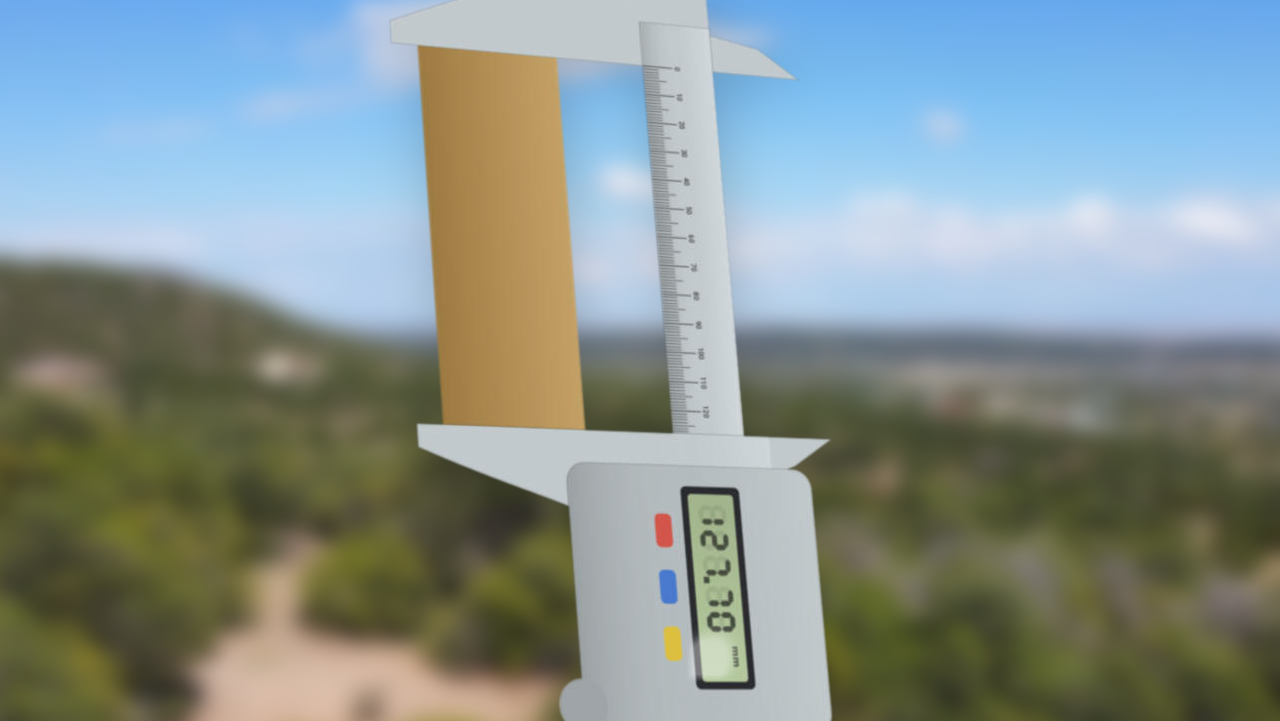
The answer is 127.70 mm
